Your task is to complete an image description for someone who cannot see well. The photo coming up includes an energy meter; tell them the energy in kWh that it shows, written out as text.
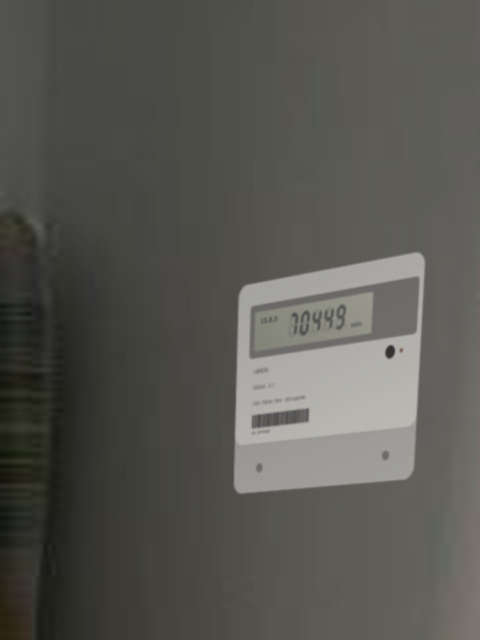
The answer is 70449 kWh
